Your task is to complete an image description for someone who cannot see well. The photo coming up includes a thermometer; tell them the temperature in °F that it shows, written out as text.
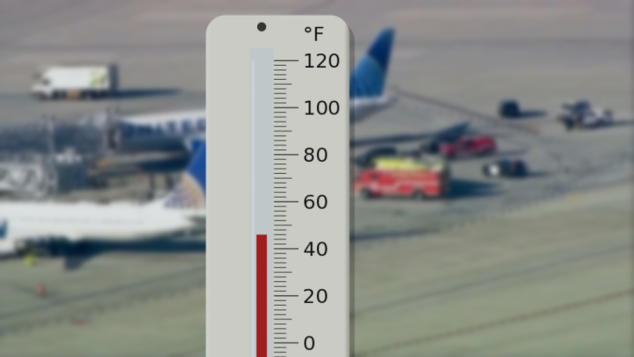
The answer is 46 °F
